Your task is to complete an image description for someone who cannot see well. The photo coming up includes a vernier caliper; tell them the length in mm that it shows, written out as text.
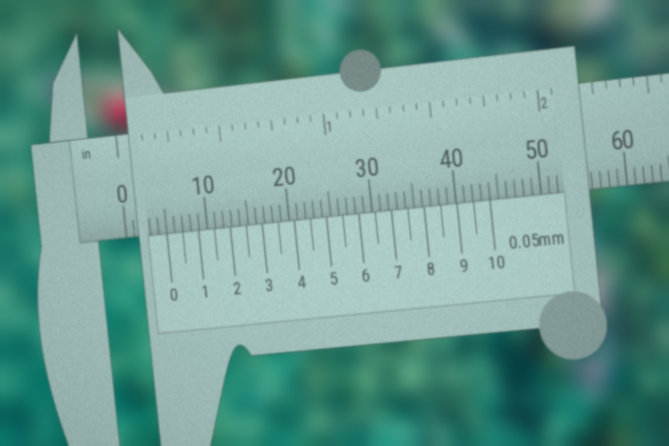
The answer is 5.0 mm
